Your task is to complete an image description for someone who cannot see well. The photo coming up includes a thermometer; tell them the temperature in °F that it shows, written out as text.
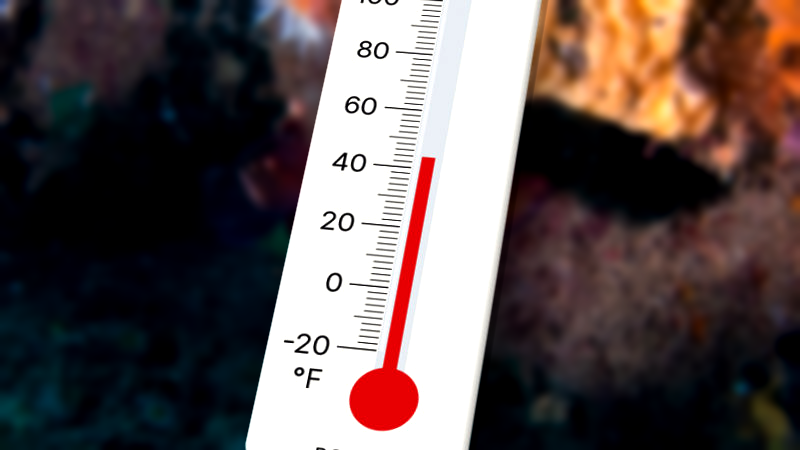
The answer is 44 °F
